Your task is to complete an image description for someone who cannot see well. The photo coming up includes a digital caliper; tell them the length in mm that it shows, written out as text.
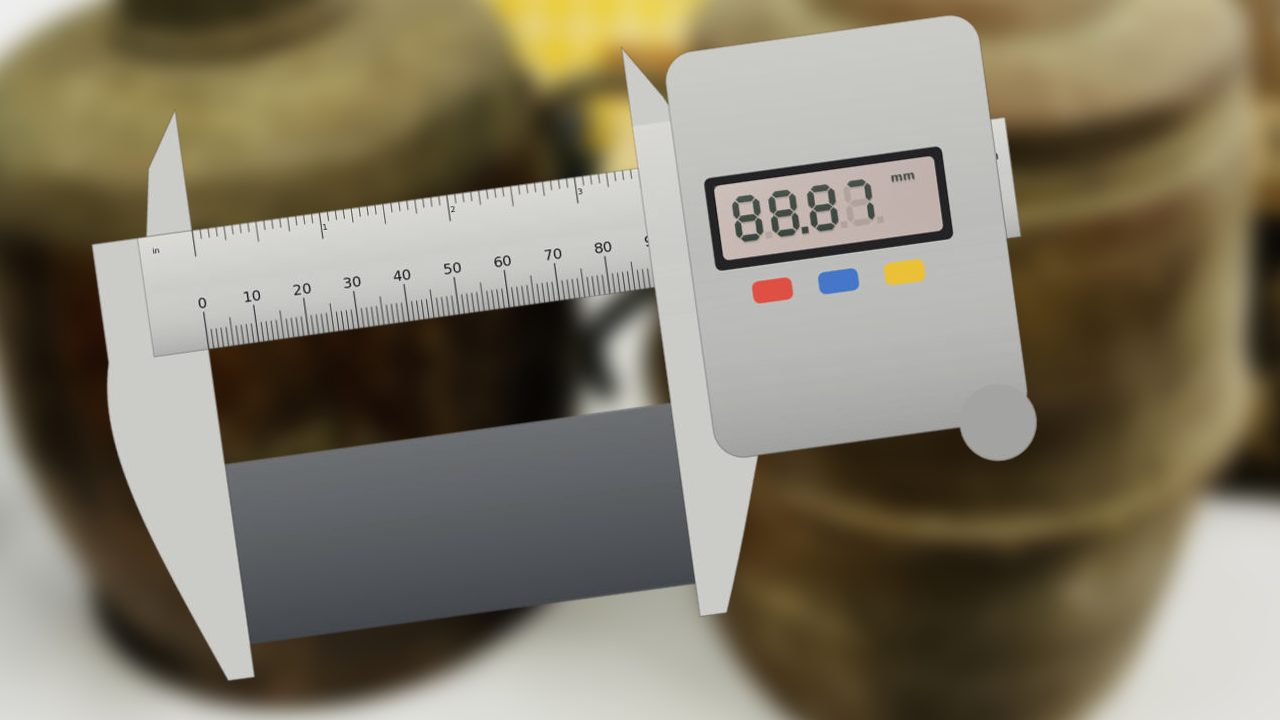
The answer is 88.87 mm
